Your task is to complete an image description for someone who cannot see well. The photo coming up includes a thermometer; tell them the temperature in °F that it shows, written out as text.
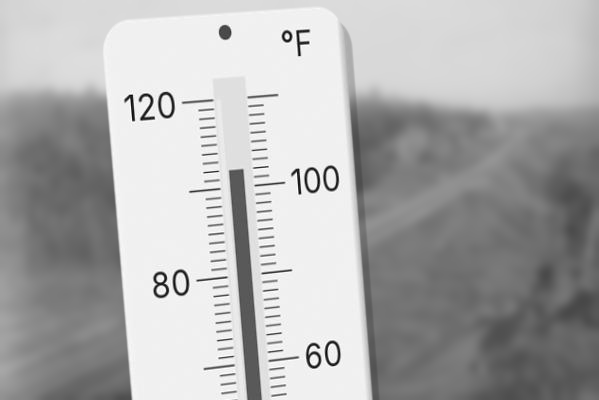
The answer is 104 °F
